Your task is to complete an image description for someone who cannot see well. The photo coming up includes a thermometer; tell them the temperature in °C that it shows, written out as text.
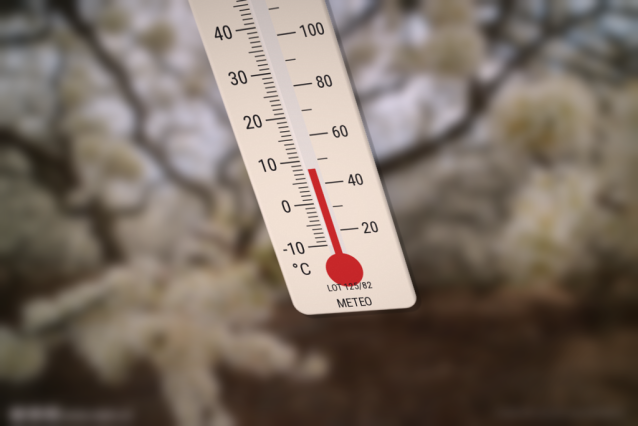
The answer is 8 °C
